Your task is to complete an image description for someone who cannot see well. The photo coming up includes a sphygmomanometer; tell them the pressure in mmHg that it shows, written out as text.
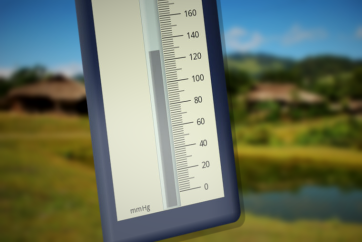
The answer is 130 mmHg
